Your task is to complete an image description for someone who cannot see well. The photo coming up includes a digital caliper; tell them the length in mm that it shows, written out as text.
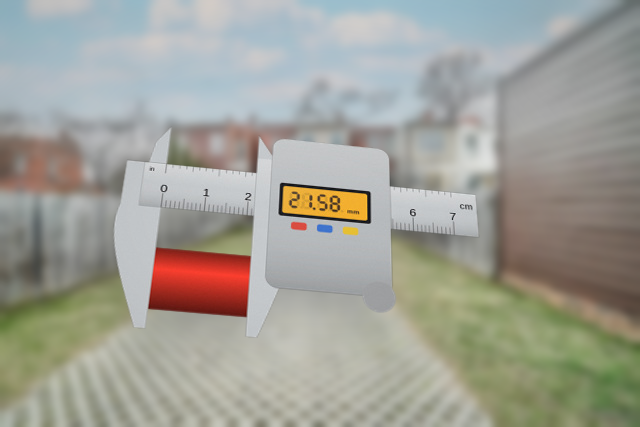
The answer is 21.58 mm
